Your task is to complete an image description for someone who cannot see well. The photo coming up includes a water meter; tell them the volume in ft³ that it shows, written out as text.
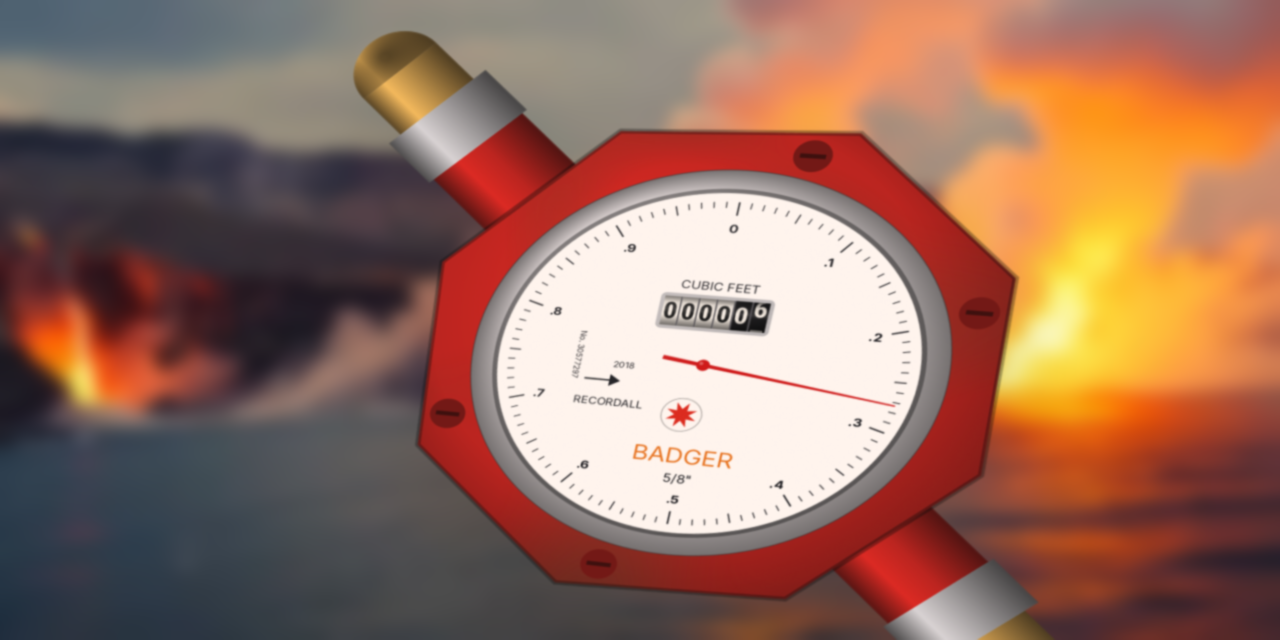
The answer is 6.27 ft³
